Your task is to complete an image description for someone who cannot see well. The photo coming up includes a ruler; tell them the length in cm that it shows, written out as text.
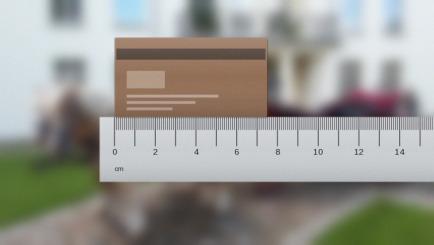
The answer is 7.5 cm
